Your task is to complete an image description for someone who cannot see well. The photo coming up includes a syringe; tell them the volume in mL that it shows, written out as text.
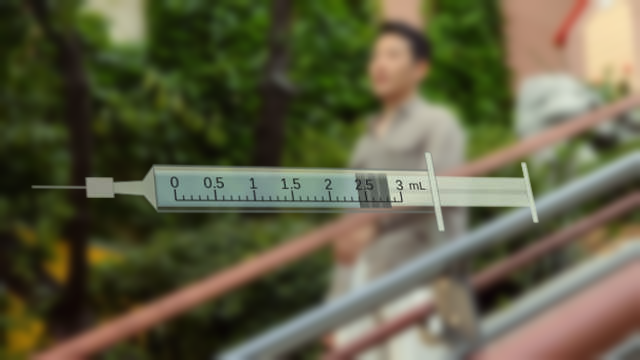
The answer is 2.4 mL
